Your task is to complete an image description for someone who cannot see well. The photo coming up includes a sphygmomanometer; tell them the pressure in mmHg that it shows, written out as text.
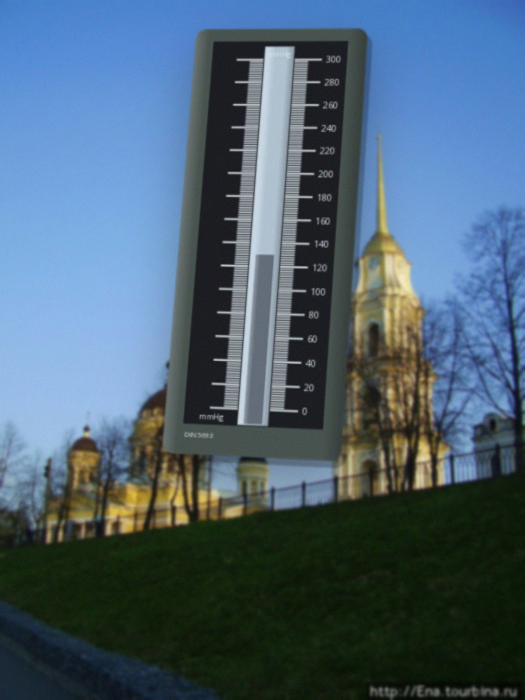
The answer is 130 mmHg
